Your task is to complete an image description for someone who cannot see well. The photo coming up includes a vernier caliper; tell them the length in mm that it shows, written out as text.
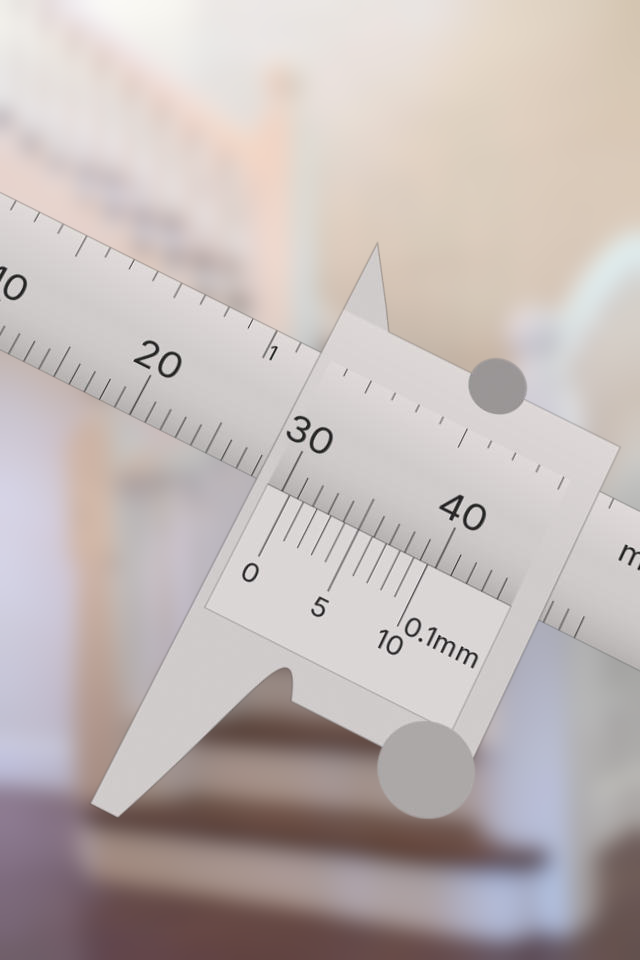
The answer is 30.5 mm
